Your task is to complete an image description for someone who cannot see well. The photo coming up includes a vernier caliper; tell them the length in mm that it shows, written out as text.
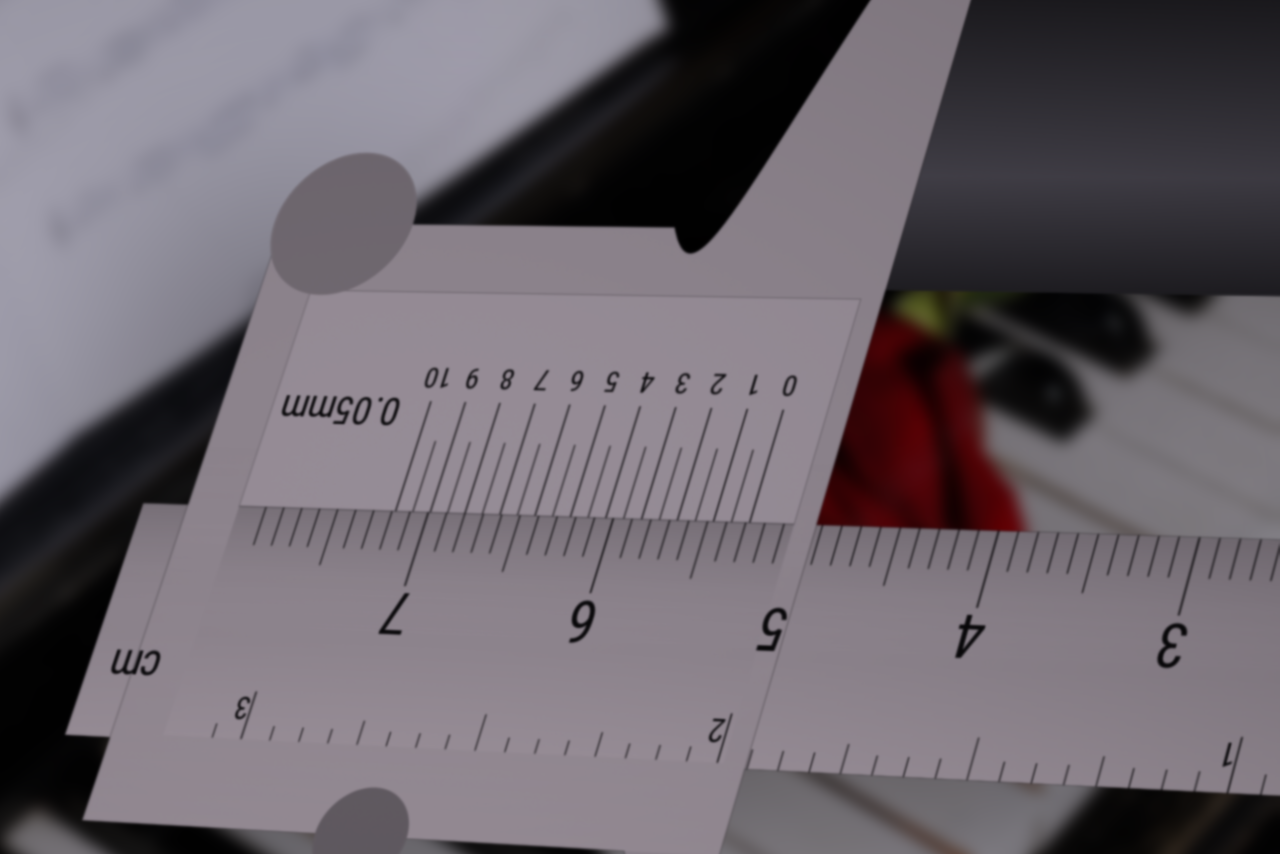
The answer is 52.8 mm
